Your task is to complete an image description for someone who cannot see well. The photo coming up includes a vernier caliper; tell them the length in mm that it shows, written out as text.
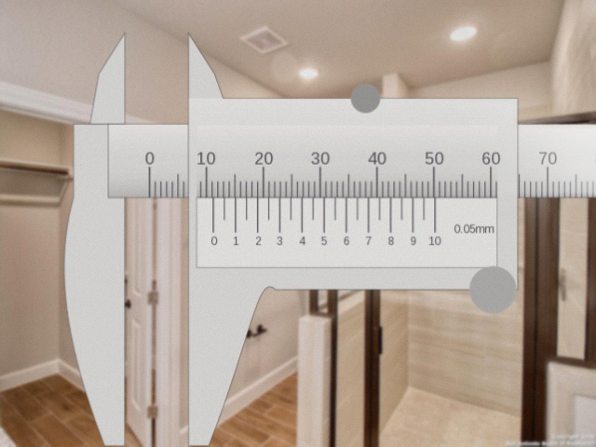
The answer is 11.2 mm
